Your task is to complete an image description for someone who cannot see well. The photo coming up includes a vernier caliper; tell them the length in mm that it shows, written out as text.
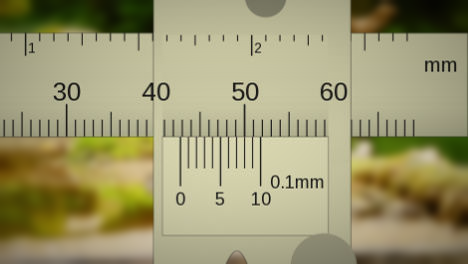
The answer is 42.8 mm
